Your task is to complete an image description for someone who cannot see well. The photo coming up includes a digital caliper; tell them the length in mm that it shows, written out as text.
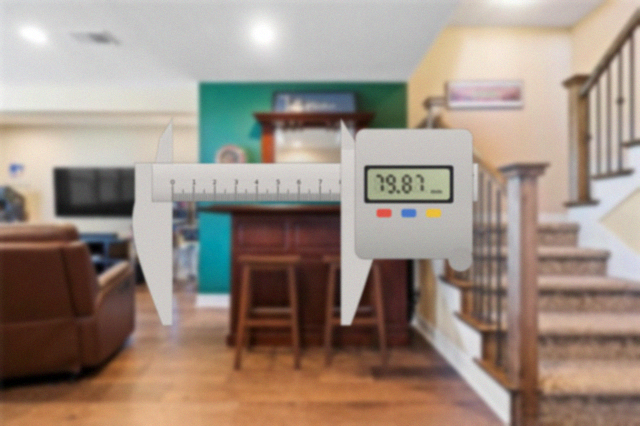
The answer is 79.87 mm
